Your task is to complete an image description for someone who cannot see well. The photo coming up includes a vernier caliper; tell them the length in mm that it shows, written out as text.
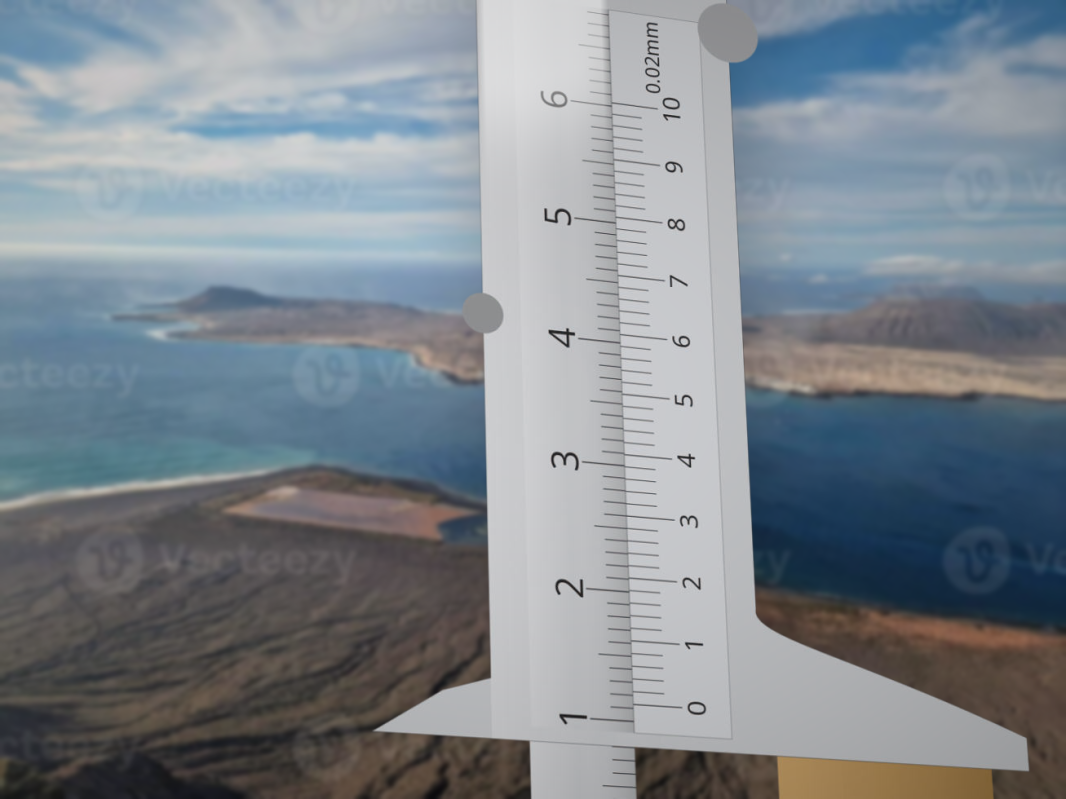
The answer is 11.3 mm
